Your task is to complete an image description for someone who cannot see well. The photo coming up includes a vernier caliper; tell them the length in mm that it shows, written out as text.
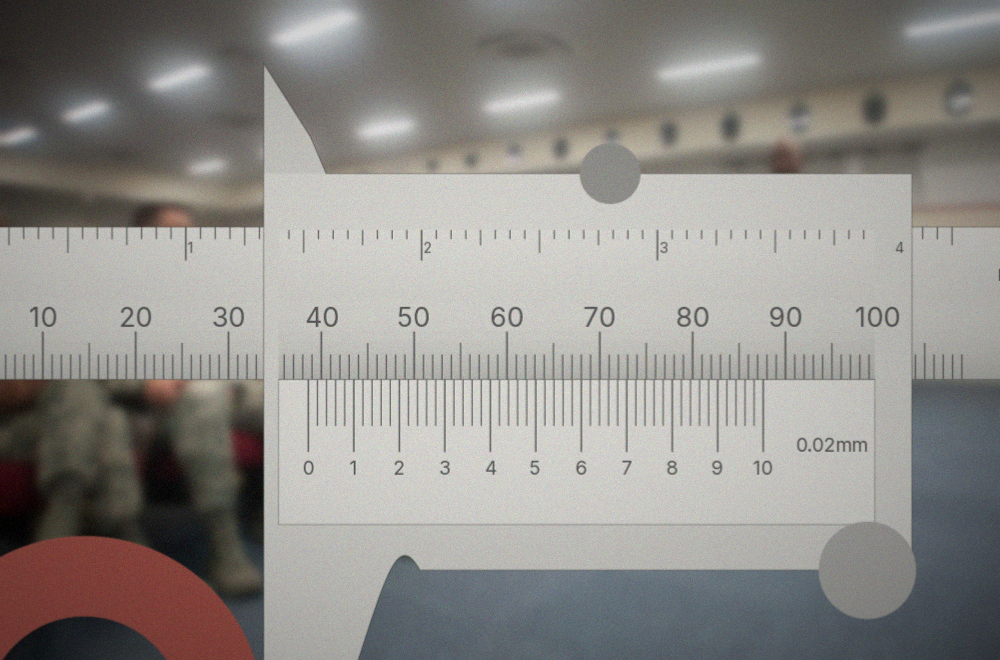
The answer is 38.6 mm
